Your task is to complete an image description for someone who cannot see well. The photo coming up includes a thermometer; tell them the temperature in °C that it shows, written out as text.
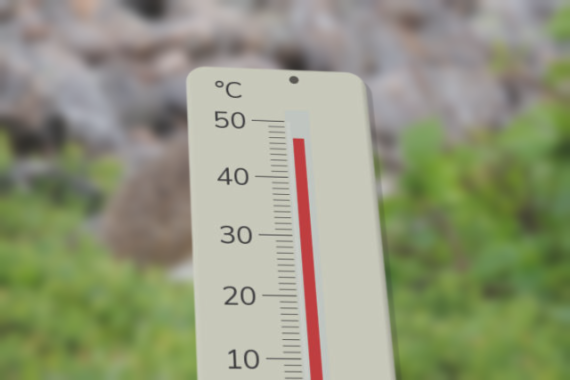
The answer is 47 °C
